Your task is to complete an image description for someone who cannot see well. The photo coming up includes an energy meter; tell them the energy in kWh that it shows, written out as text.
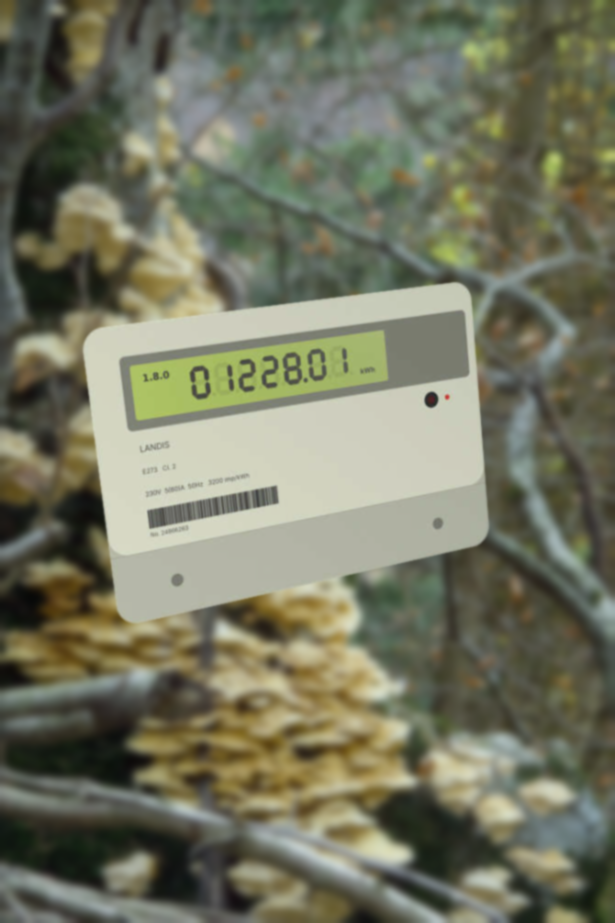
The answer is 1228.01 kWh
